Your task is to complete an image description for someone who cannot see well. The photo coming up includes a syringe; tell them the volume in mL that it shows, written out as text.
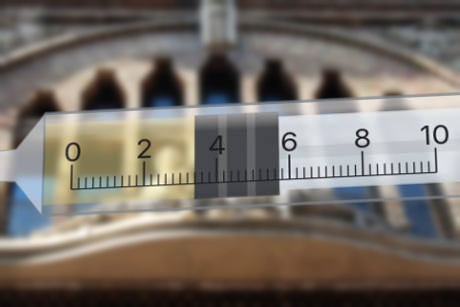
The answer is 3.4 mL
